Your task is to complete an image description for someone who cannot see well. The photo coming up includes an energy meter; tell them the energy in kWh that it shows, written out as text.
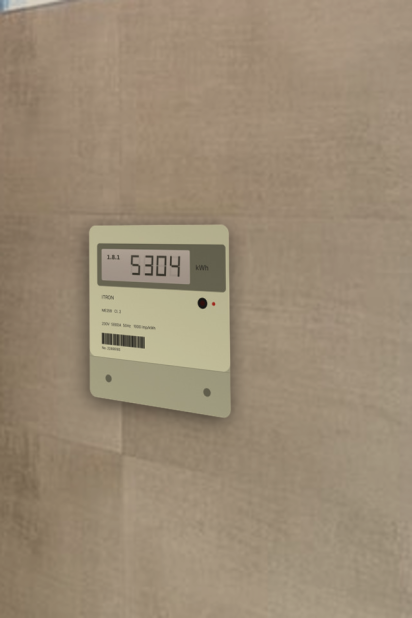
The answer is 5304 kWh
